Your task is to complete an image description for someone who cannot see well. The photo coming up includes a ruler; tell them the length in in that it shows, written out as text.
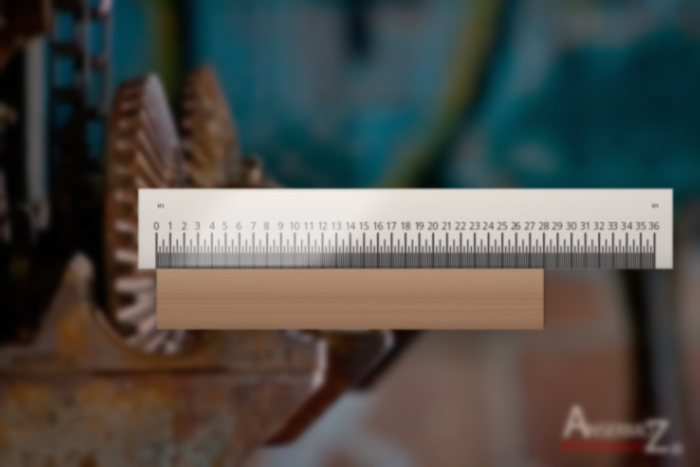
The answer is 28 in
